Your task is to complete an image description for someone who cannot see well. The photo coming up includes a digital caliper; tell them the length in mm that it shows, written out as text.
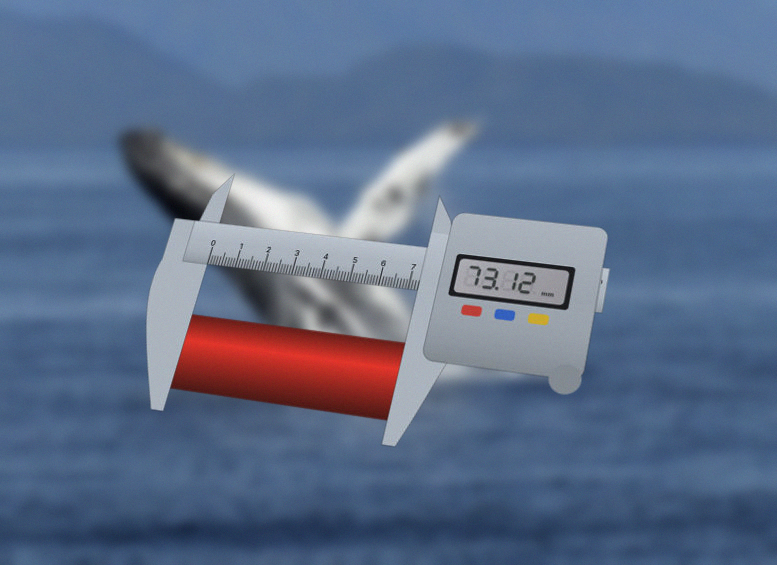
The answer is 73.12 mm
